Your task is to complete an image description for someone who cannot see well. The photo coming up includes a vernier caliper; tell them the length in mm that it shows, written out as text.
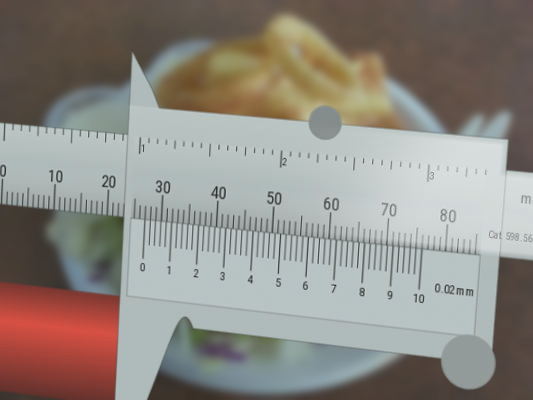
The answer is 27.0 mm
